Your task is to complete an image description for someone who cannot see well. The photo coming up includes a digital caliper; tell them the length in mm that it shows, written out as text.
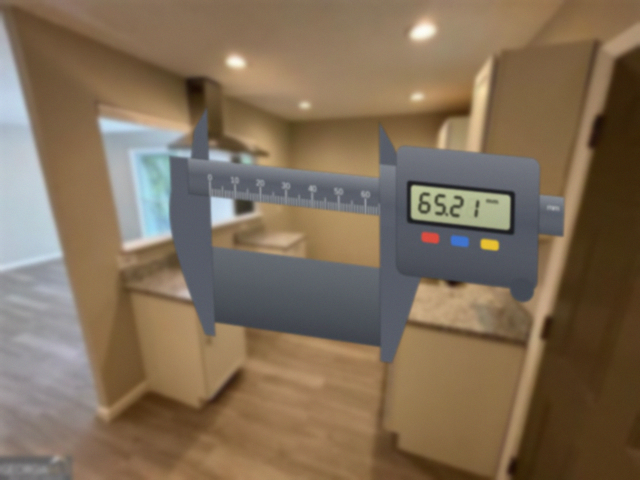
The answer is 65.21 mm
